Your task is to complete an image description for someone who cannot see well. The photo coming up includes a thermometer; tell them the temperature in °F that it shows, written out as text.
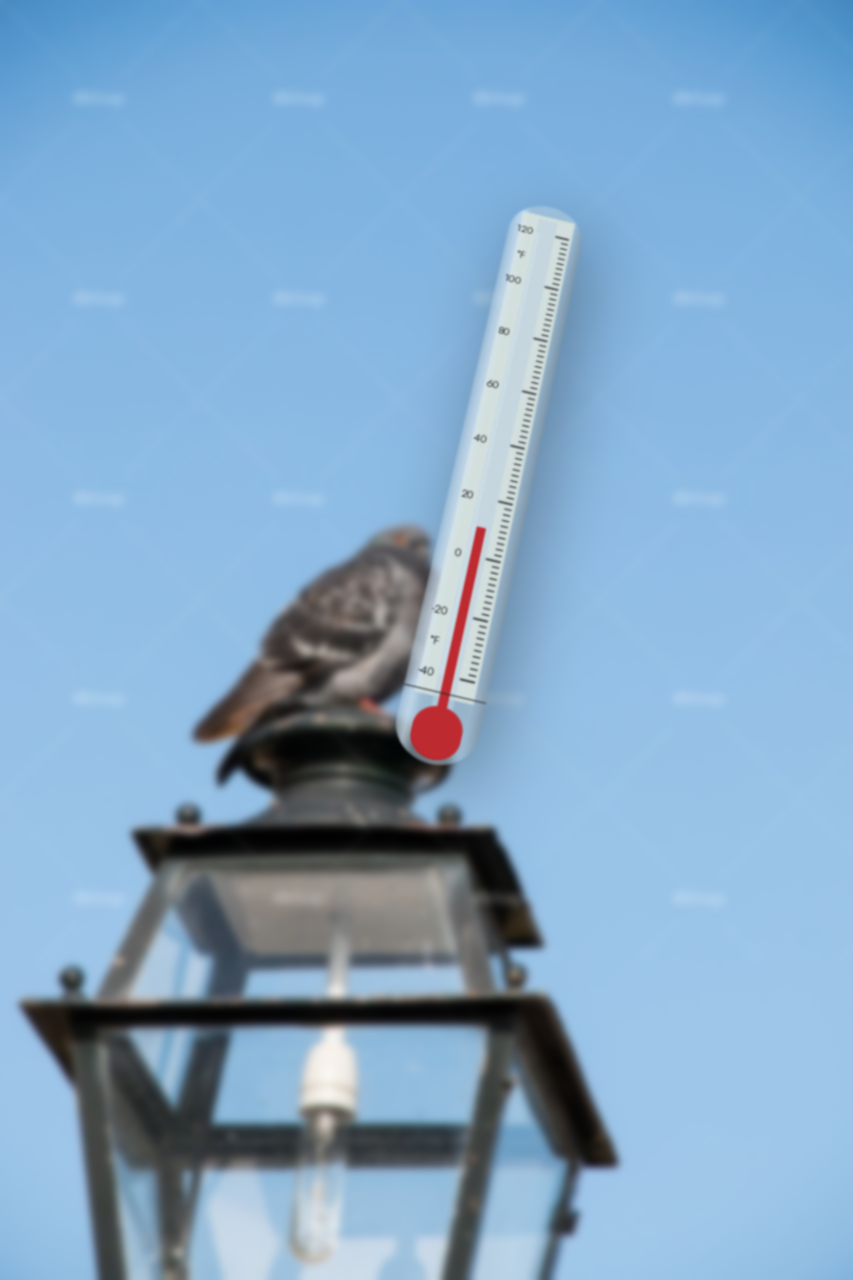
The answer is 10 °F
